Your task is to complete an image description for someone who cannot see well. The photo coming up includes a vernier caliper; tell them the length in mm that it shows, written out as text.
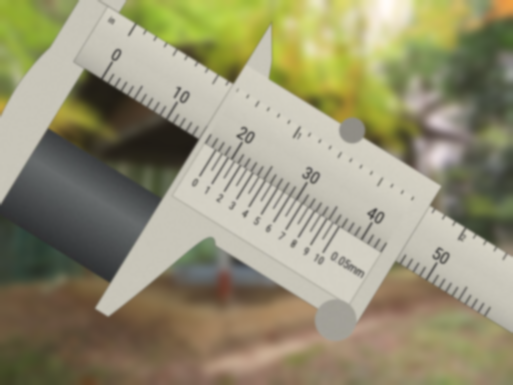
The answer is 17.6 mm
